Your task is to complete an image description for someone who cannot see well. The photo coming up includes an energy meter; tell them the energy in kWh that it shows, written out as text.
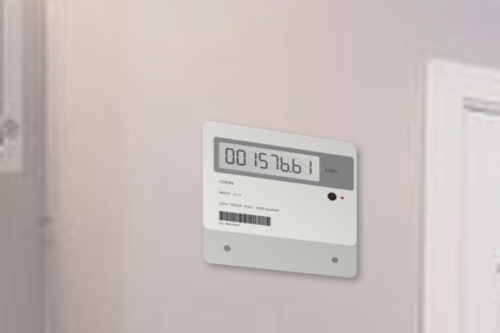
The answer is 1576.61 kWh
